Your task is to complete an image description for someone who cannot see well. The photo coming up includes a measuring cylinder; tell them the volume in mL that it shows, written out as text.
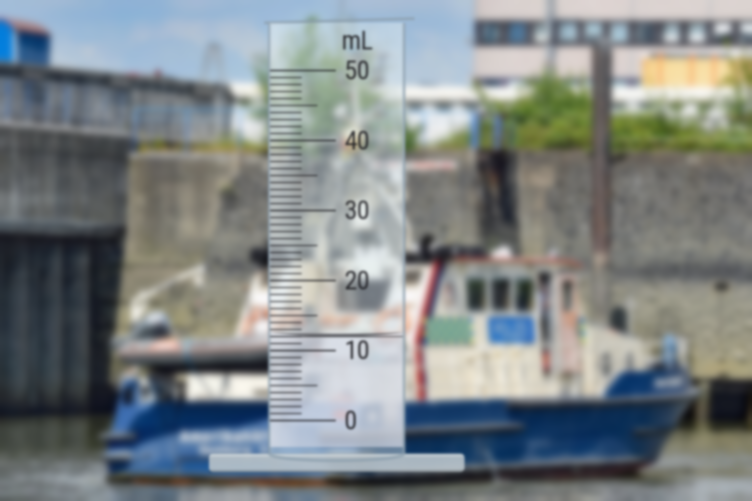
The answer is 12 mL
